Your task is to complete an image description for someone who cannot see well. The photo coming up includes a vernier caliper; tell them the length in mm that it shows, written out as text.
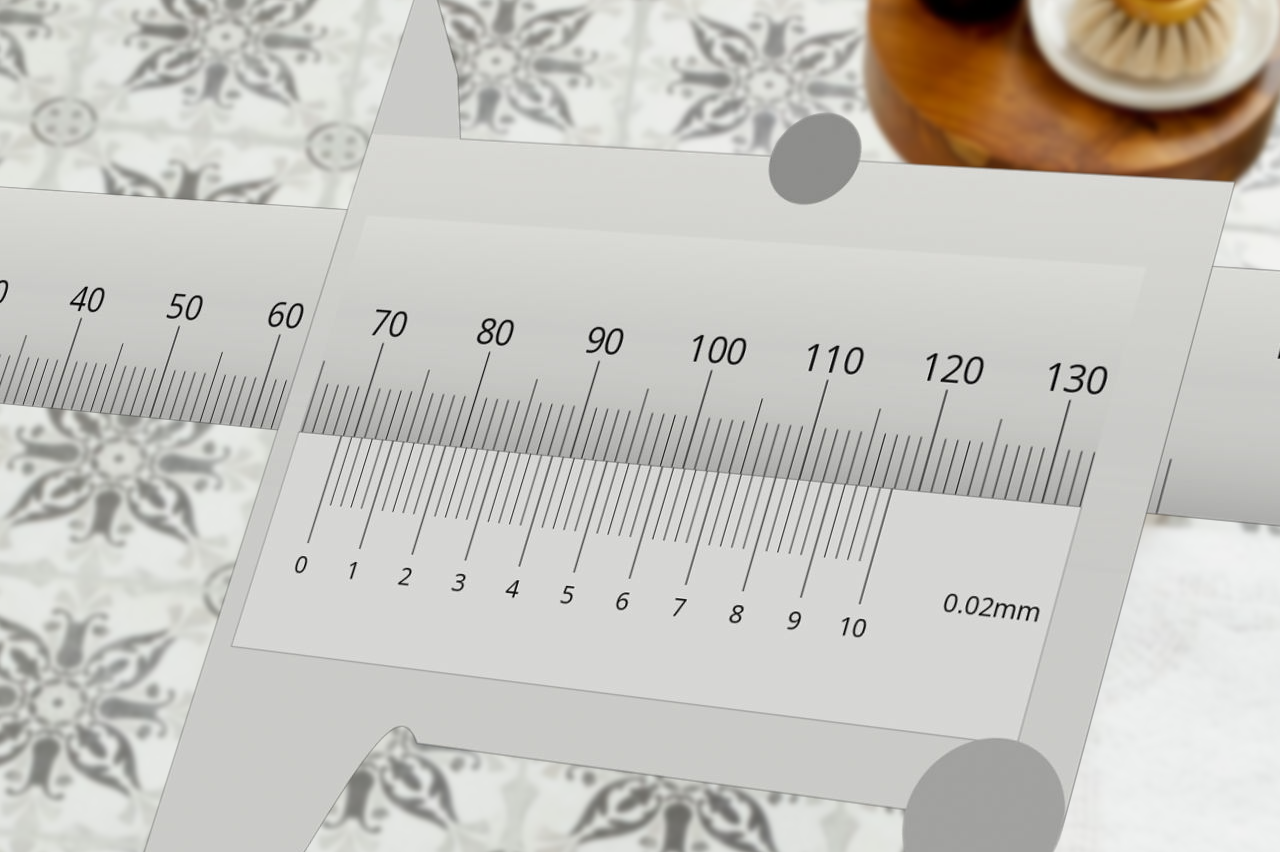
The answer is 68.8 mm
